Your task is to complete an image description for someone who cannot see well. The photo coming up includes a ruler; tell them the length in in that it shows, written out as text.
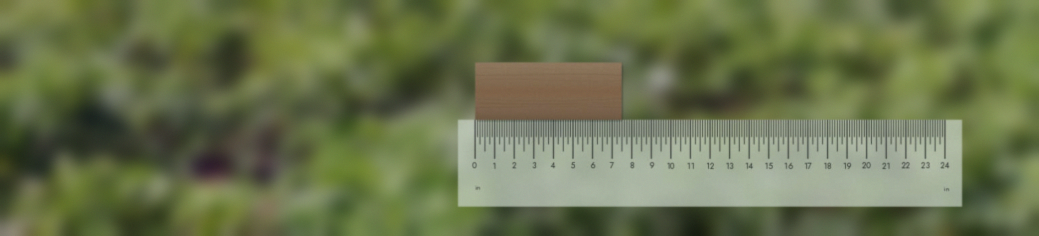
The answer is 7.5 in
